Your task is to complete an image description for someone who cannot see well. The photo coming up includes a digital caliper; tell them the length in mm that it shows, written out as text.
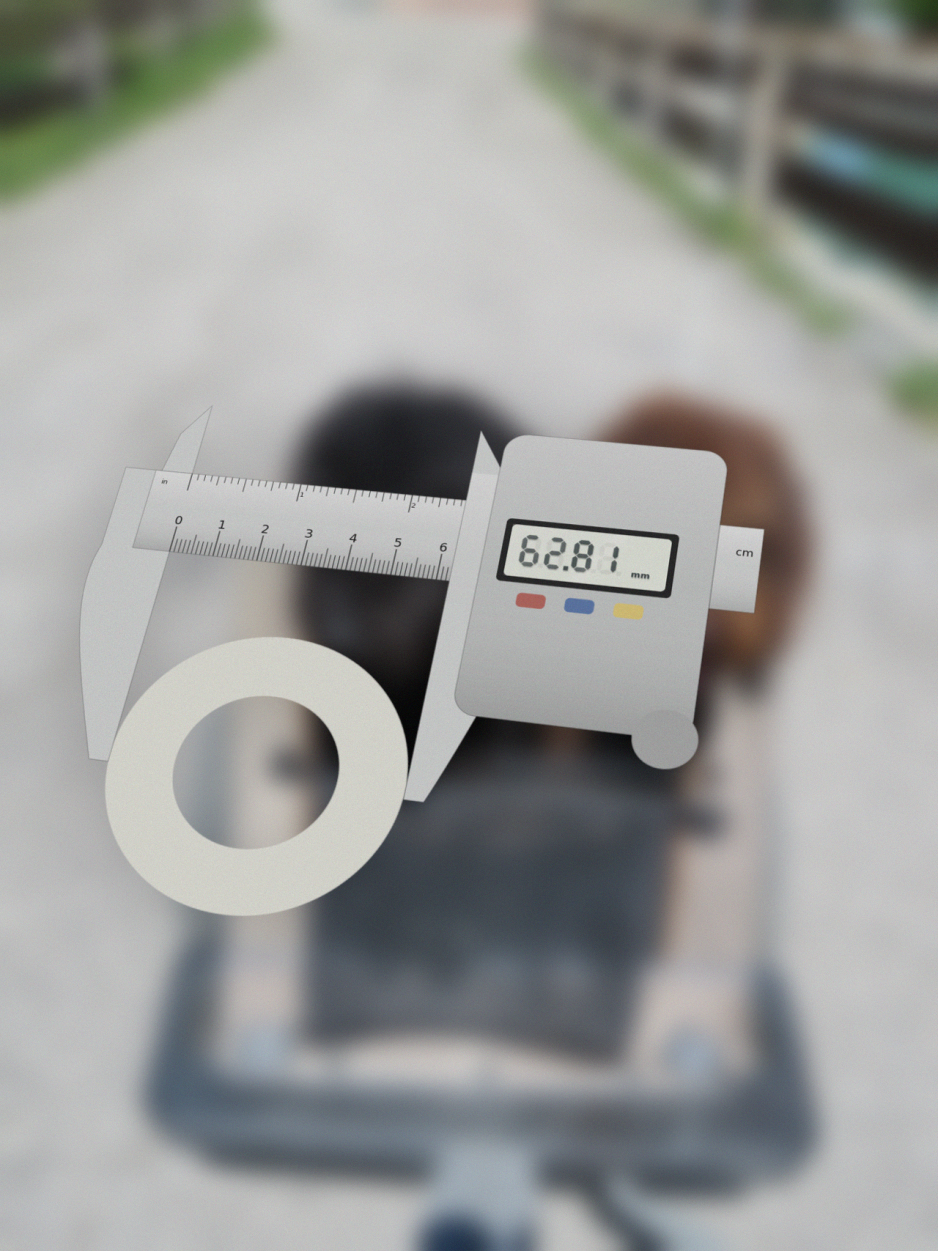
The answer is 62.81 mm
